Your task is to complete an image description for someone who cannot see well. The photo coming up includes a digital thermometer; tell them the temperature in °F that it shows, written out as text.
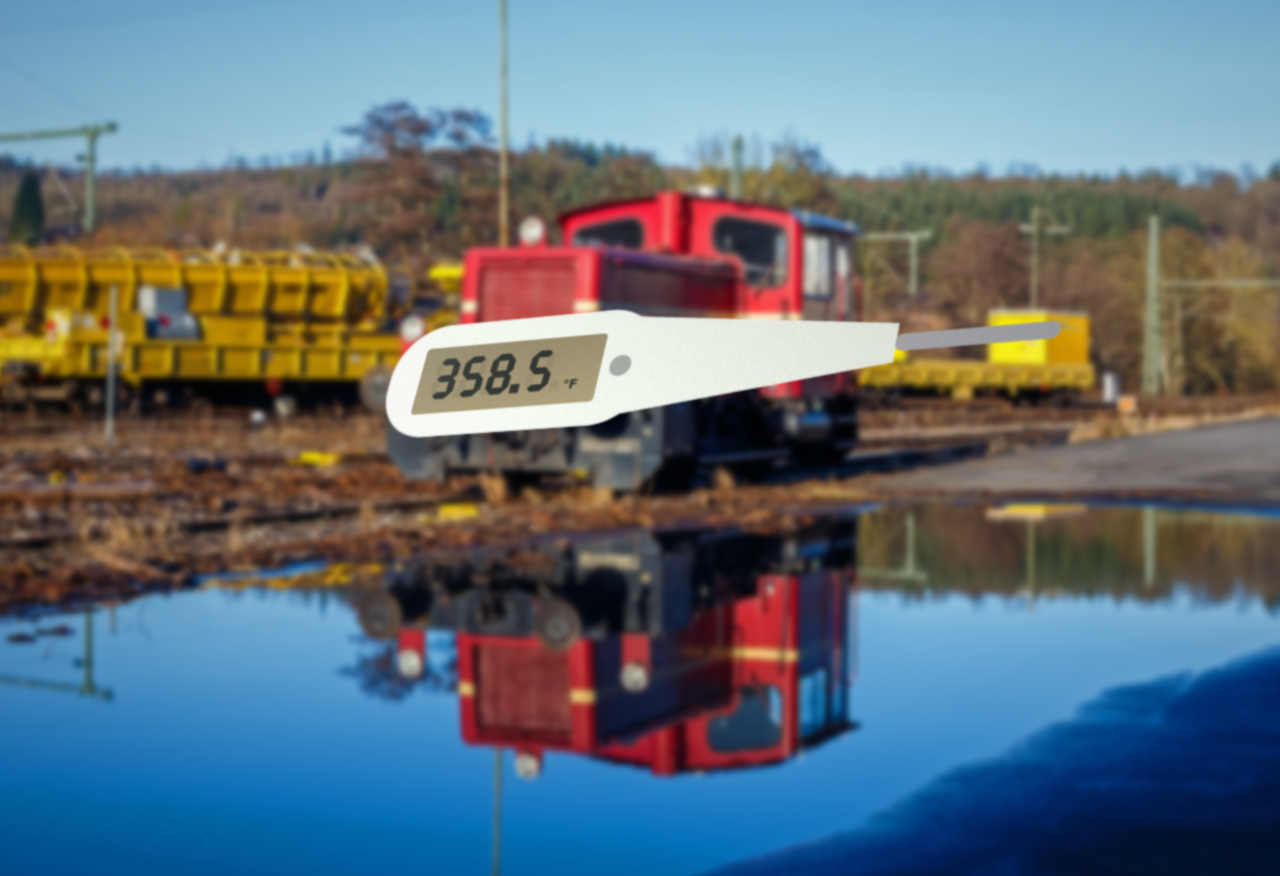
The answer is 358.5 °F
